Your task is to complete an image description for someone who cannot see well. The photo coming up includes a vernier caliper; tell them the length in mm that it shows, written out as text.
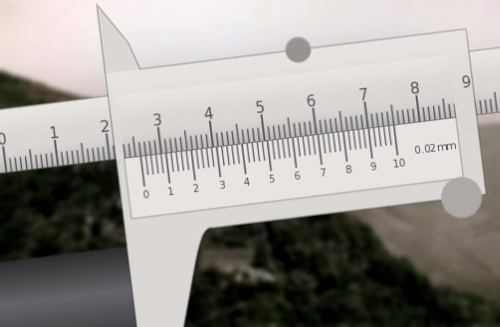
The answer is 26.0 mm
